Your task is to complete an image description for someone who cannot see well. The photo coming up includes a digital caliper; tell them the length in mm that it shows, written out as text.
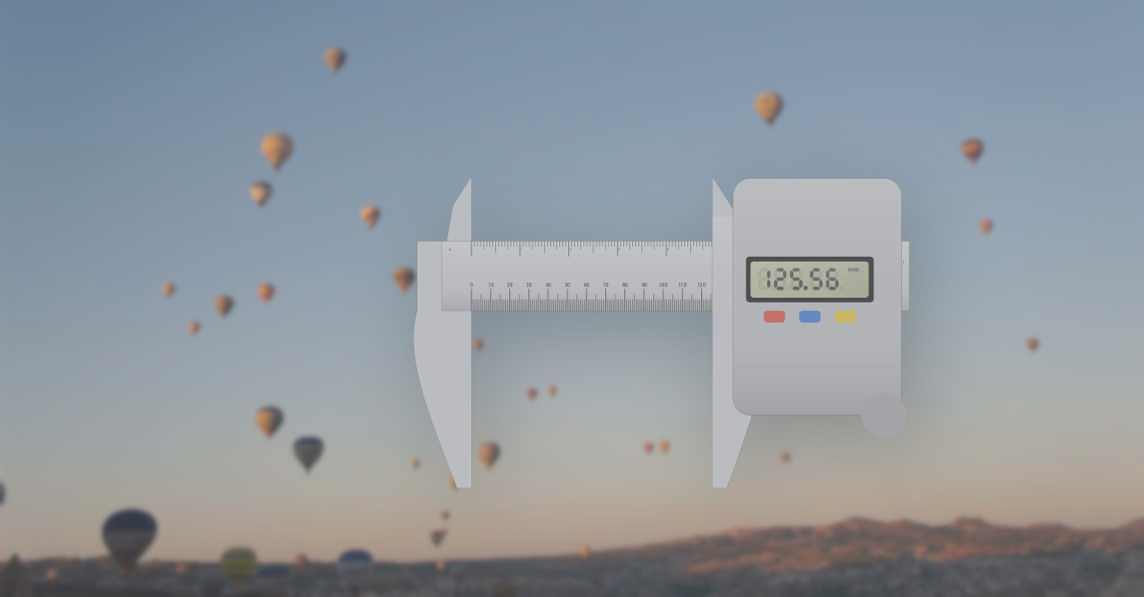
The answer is 125.56 mm
